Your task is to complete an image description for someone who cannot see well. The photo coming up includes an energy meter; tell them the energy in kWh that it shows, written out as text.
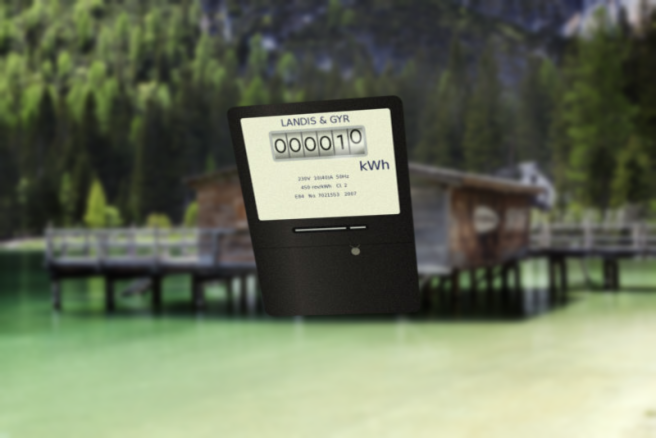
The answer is 10 kWh
